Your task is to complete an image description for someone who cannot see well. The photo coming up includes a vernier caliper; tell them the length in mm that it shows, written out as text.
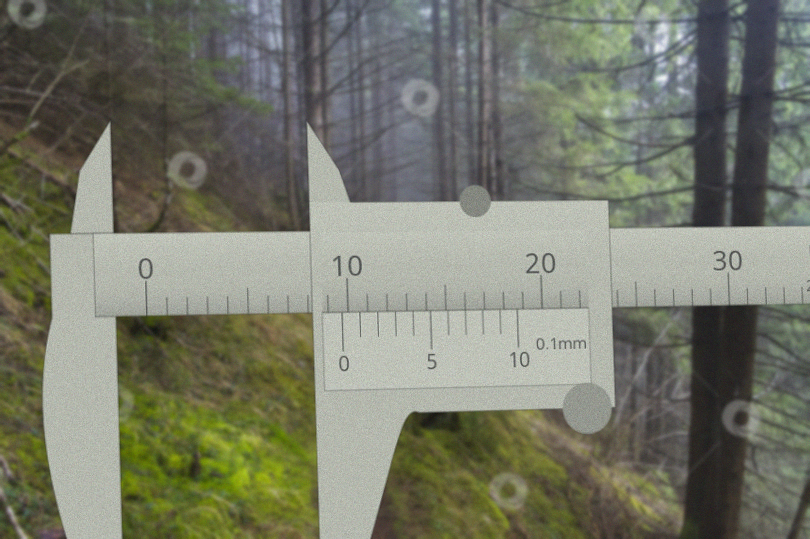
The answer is 9.7 mm
